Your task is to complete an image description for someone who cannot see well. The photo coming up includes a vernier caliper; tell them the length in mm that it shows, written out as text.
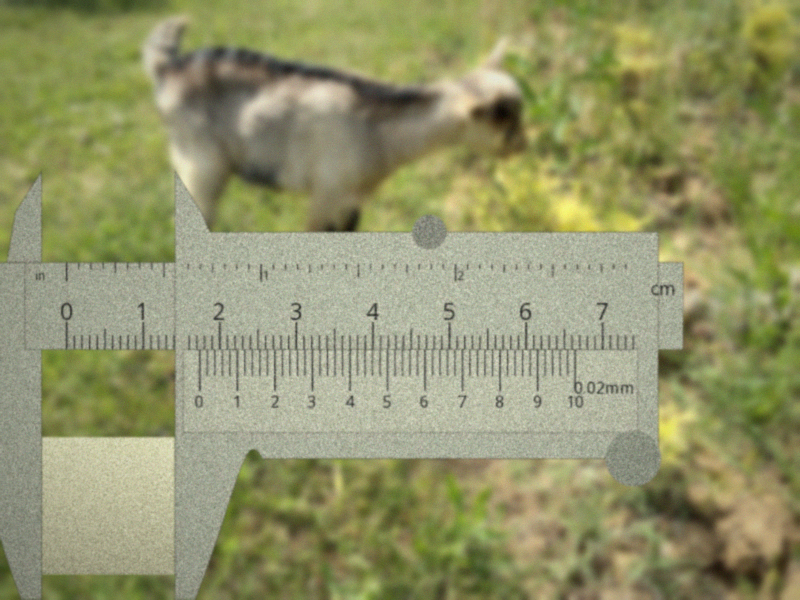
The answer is 17.4 mm
